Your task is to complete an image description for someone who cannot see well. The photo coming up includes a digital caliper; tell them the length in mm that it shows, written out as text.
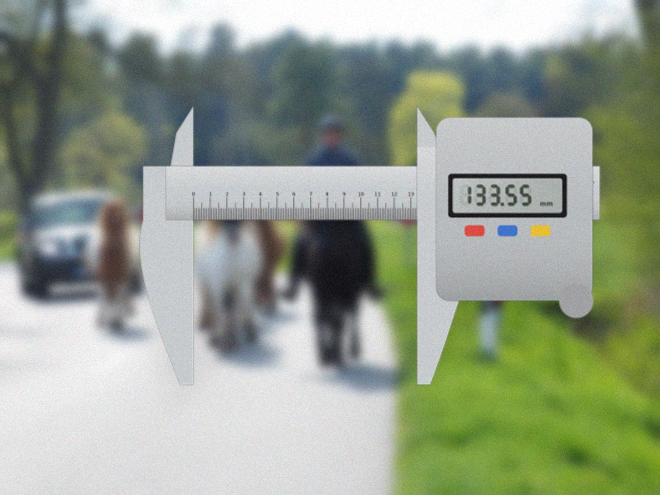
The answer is 133.55 mm
